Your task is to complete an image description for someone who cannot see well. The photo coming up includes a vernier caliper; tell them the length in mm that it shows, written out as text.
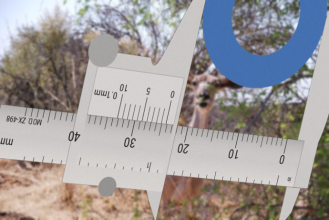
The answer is 24.2 mm
